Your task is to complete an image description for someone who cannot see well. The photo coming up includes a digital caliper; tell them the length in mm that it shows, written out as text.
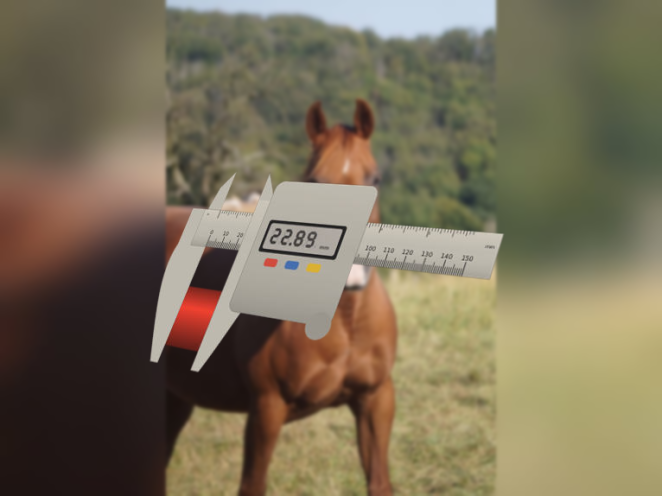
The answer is 22.89 mm
